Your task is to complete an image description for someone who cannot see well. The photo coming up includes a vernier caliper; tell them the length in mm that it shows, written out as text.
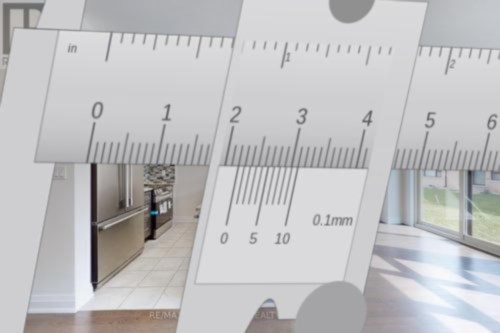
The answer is 22.0 mm
